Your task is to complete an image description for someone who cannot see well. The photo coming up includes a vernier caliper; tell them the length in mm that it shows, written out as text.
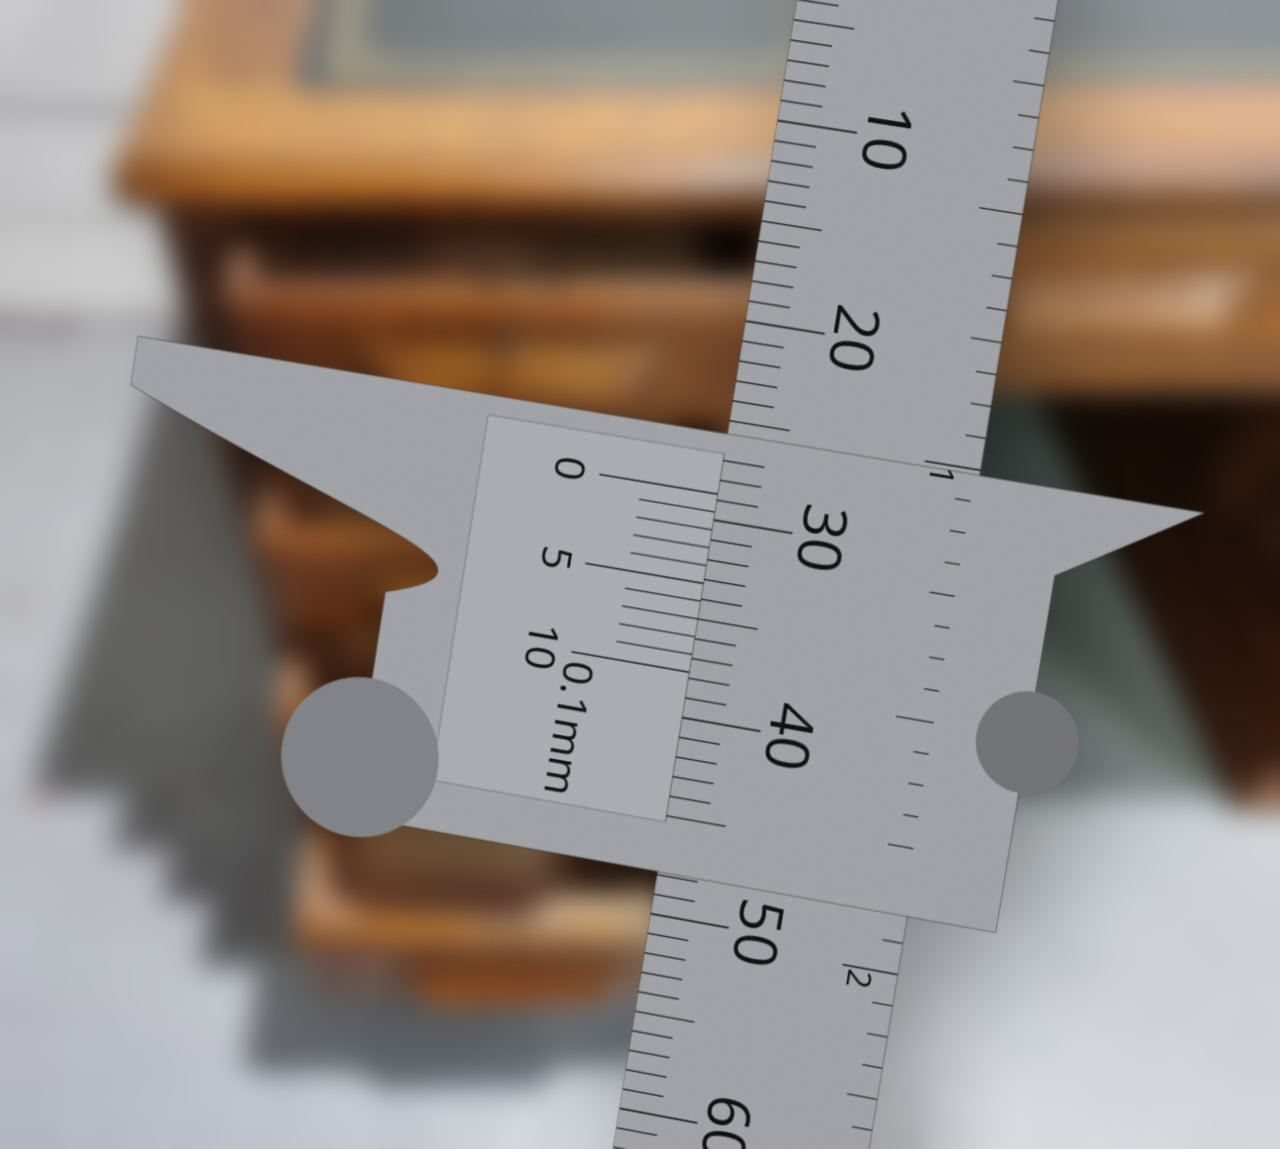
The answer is 28.7 mm
